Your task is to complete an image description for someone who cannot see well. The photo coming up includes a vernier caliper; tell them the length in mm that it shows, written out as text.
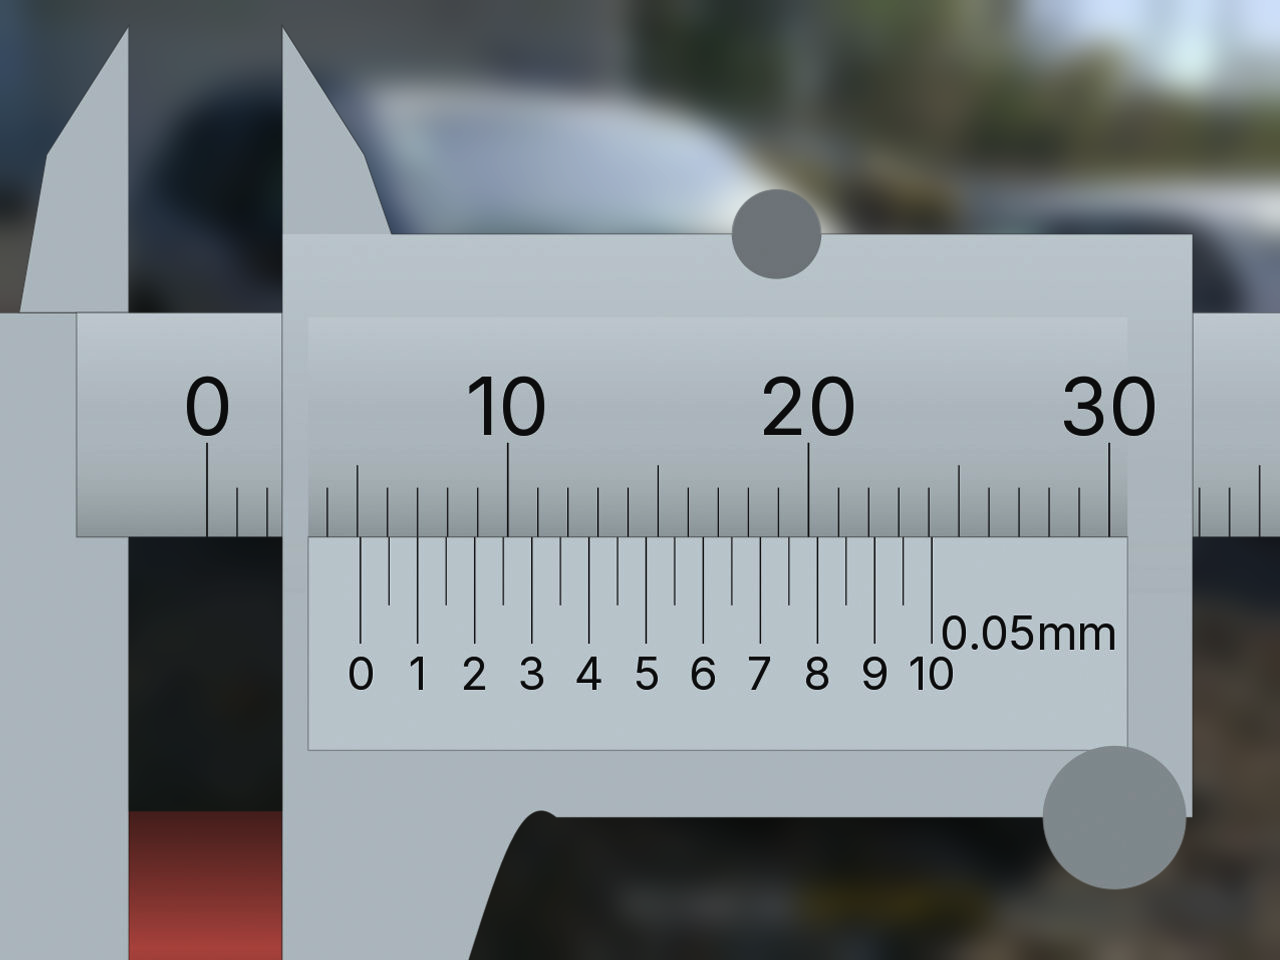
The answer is 5.10 mm
